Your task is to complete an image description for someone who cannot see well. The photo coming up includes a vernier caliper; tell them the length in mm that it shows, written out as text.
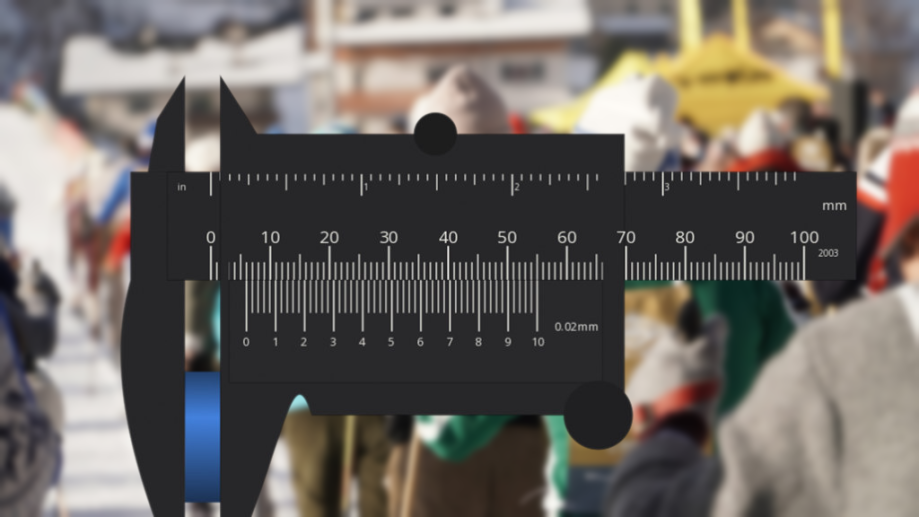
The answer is 6.0 mm
